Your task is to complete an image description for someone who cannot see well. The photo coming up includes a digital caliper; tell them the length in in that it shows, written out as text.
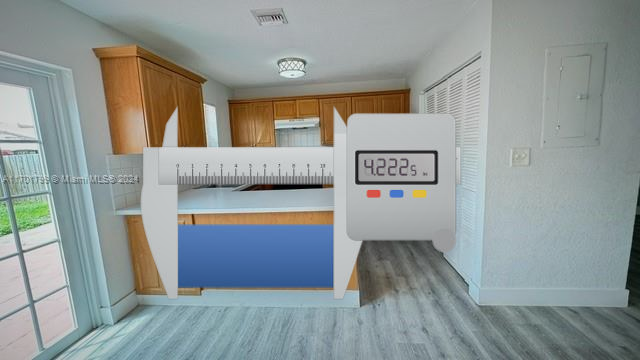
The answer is 4.2225 in
